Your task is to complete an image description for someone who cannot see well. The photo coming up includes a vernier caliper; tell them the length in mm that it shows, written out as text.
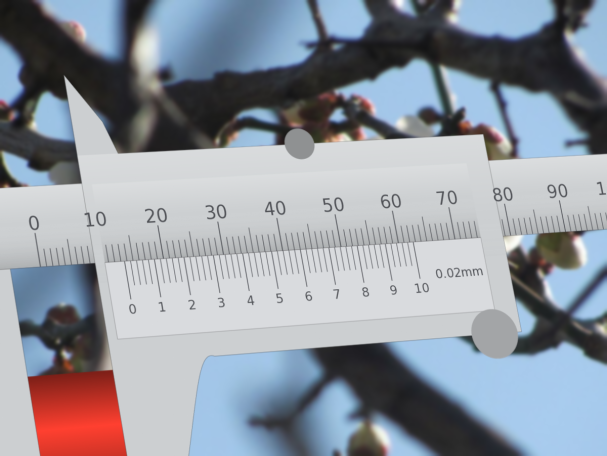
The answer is 13.6 mm
